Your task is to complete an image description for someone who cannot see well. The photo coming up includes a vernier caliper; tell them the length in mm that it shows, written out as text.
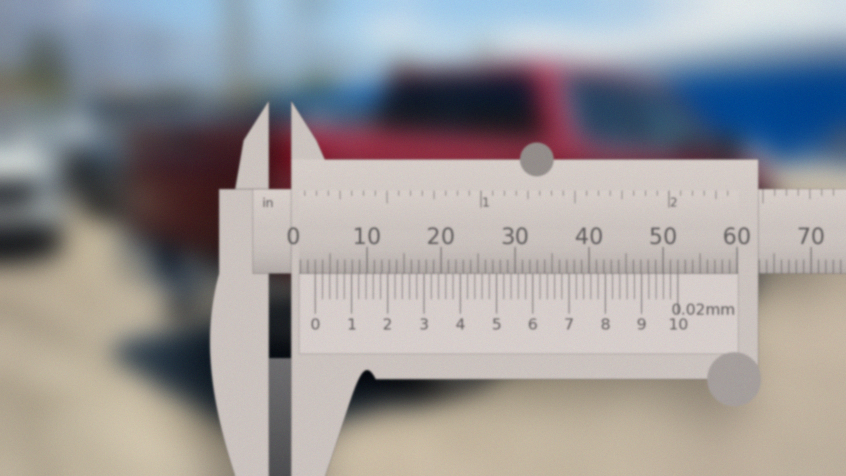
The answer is 3.0 mm
